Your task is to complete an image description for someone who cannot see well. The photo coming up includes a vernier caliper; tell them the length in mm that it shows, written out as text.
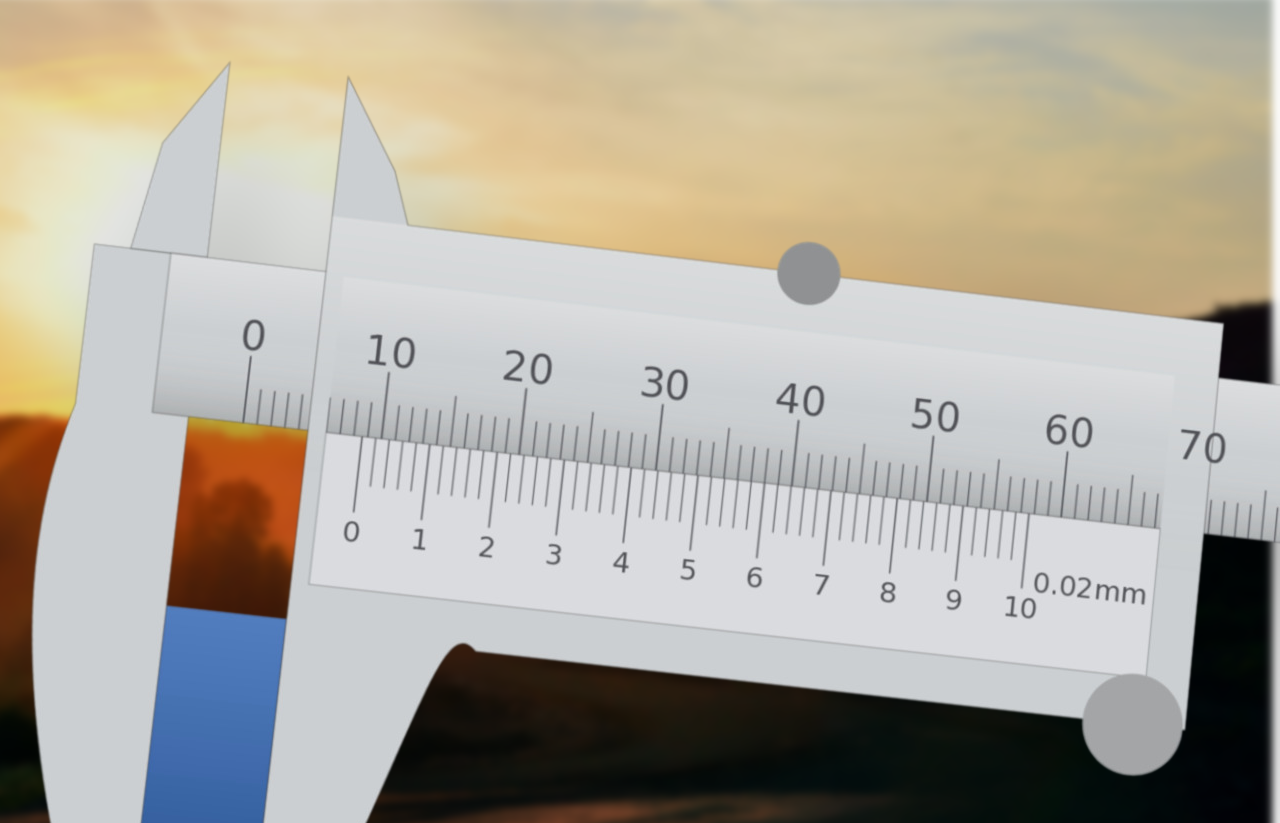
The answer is 8.6 mm
